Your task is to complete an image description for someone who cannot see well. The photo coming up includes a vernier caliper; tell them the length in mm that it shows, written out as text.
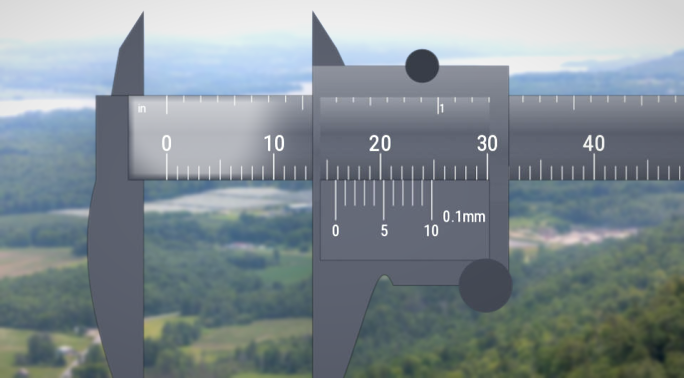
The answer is 15.8 mm
